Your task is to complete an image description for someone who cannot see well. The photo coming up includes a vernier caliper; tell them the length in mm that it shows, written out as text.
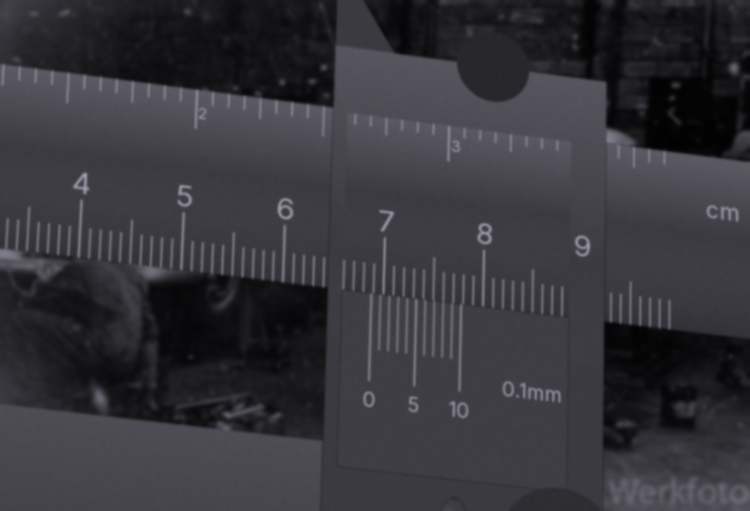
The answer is 68.8 mm
